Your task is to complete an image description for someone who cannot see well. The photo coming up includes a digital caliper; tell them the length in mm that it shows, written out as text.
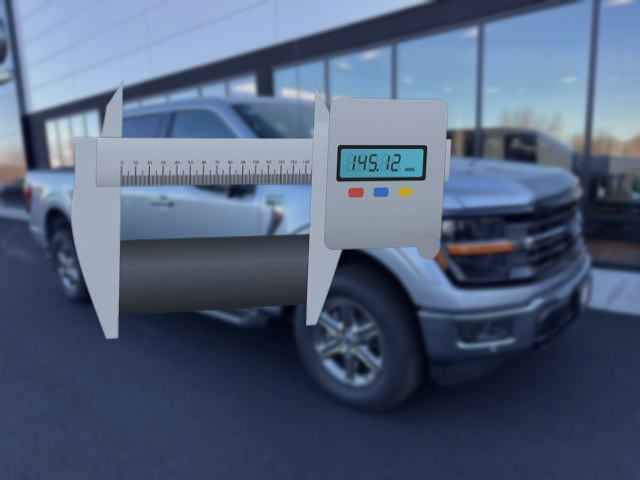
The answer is 145.12 mm
